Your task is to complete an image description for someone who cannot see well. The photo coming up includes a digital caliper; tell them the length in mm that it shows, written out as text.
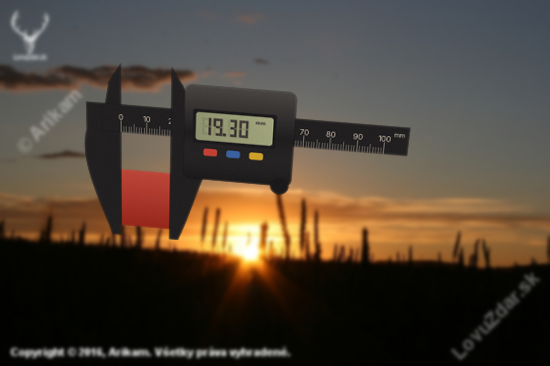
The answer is 19.30 mm
